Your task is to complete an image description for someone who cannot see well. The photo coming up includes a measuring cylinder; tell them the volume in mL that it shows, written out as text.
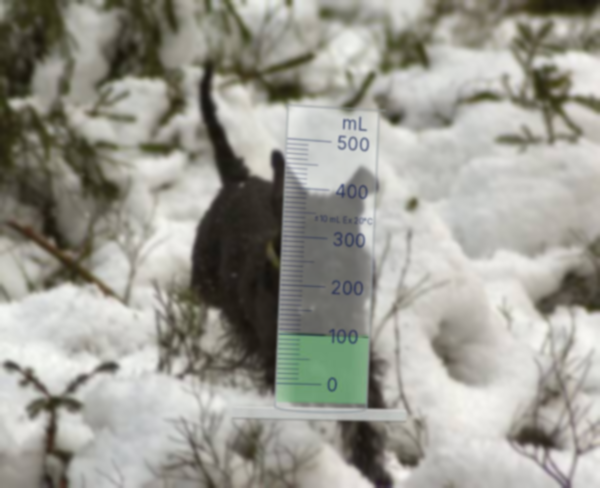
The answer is 100 mL
